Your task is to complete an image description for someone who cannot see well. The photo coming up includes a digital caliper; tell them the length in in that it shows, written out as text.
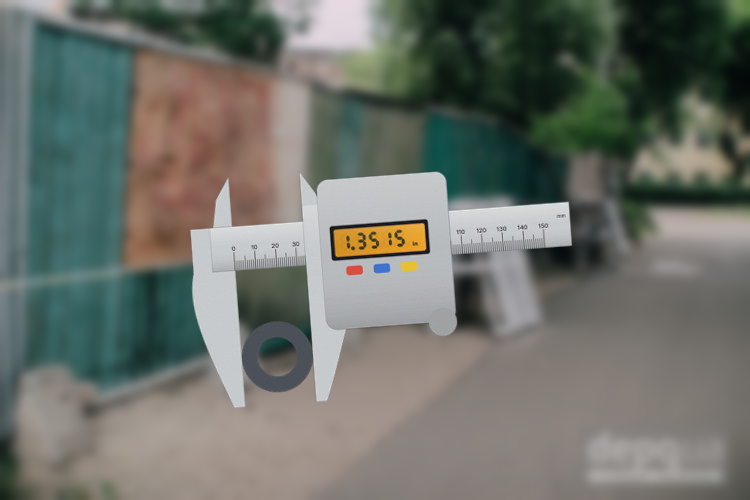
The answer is 1.3515 in
